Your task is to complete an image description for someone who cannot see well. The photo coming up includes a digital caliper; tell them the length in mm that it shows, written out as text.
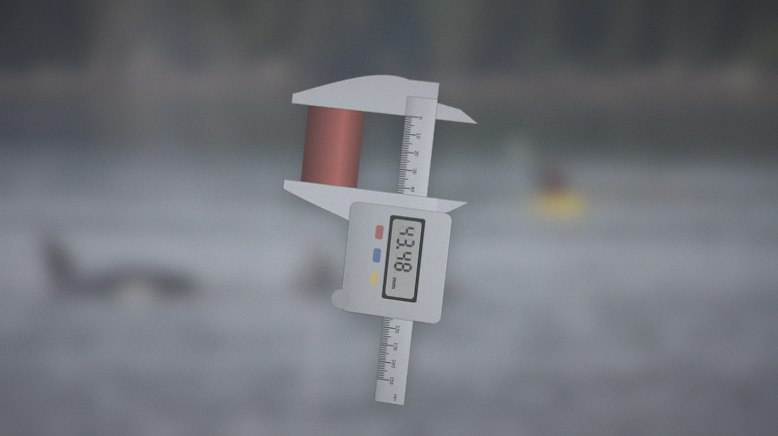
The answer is 43.48 mm
